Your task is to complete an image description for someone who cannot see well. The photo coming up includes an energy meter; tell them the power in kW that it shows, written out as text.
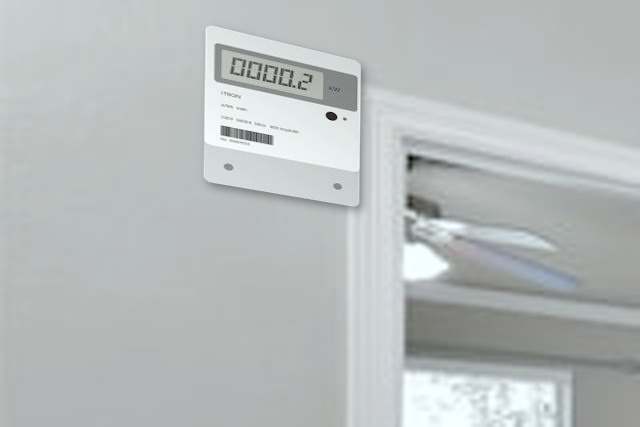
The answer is 0.2 kW
